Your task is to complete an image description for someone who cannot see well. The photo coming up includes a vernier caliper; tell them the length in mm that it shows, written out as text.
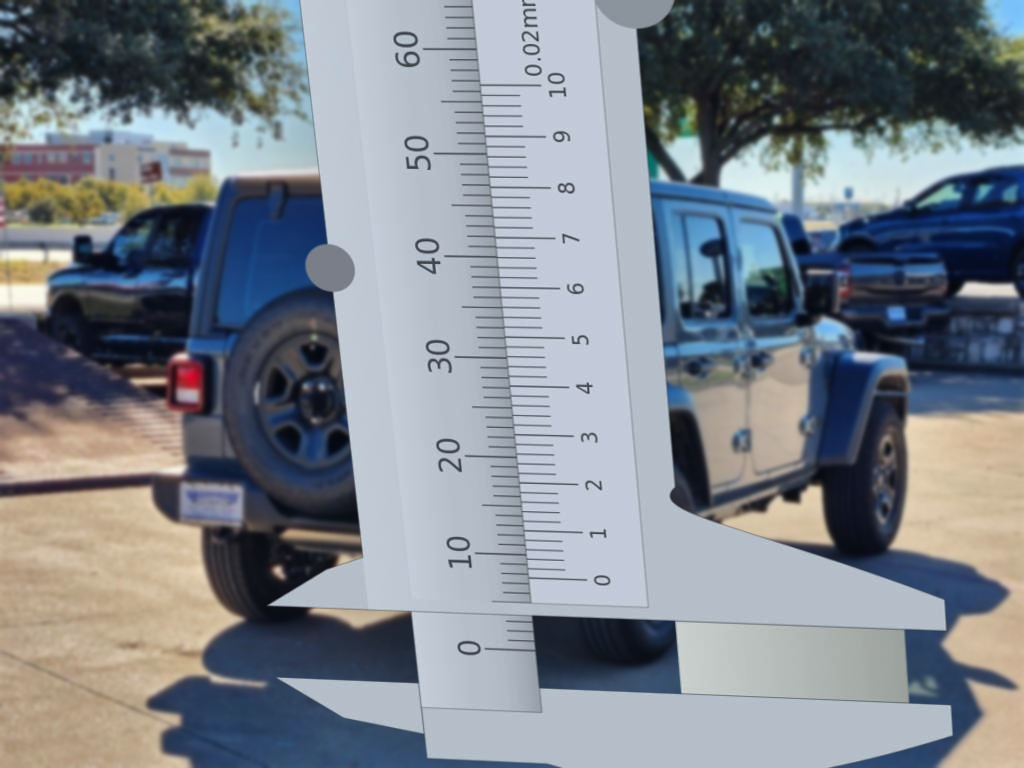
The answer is 7.6 mm
